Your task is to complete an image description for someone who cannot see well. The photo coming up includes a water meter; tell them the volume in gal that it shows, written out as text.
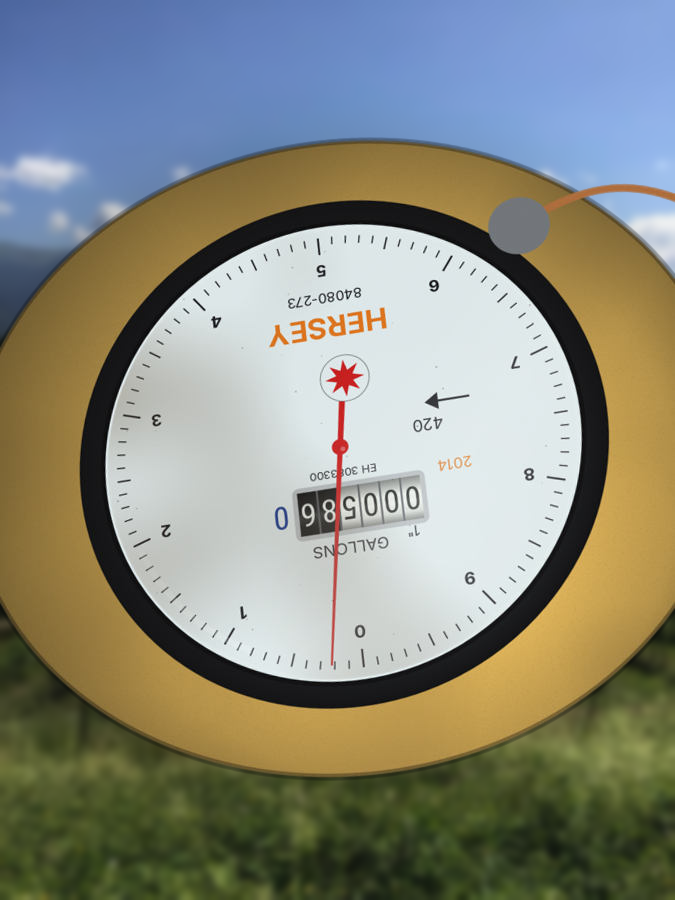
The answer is 5860.2 gal
